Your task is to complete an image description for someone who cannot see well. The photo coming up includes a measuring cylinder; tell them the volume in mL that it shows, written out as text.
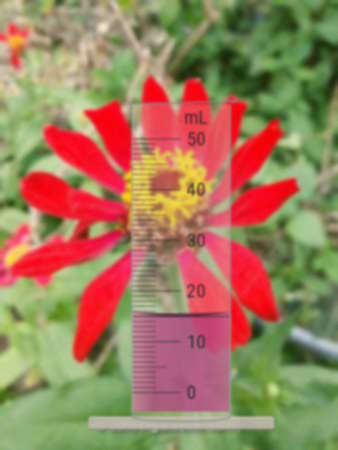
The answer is 15 mL
